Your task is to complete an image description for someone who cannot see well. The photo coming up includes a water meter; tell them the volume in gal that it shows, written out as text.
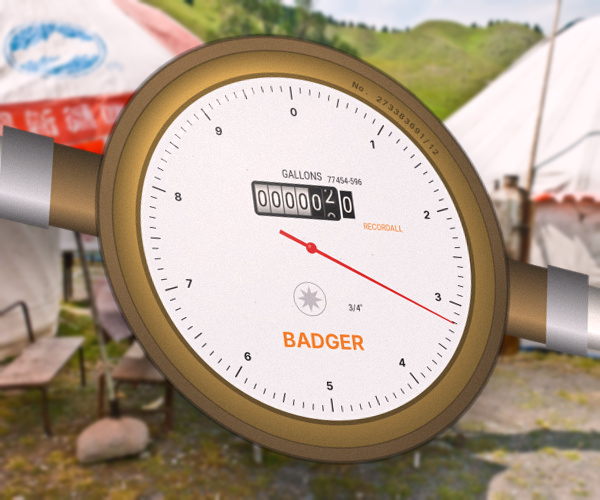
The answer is 23.2 gal
